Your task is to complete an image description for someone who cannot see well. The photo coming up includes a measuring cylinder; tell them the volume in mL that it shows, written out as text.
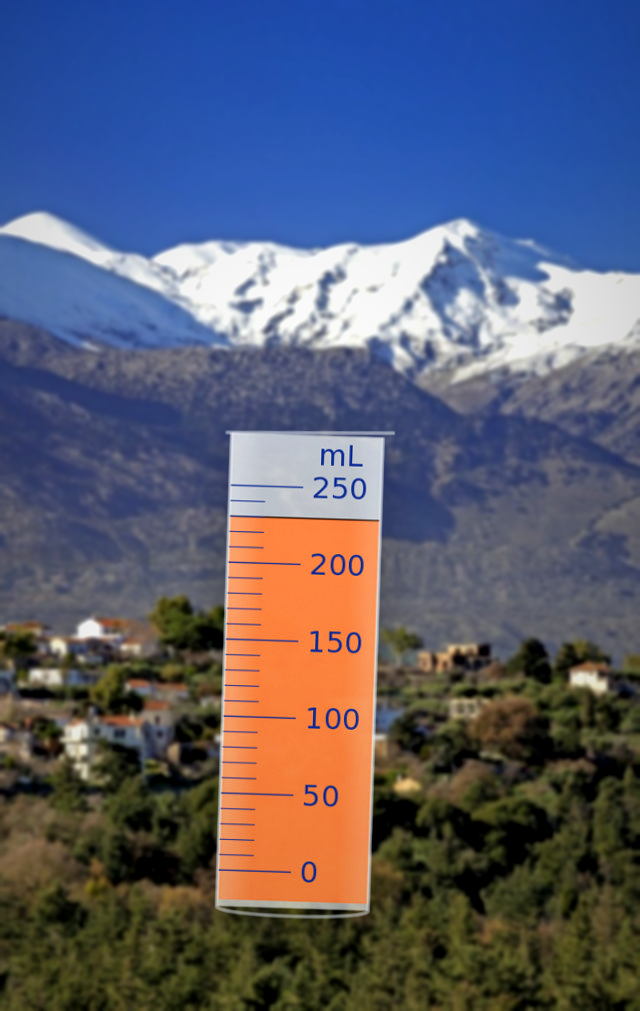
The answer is 230 mL
